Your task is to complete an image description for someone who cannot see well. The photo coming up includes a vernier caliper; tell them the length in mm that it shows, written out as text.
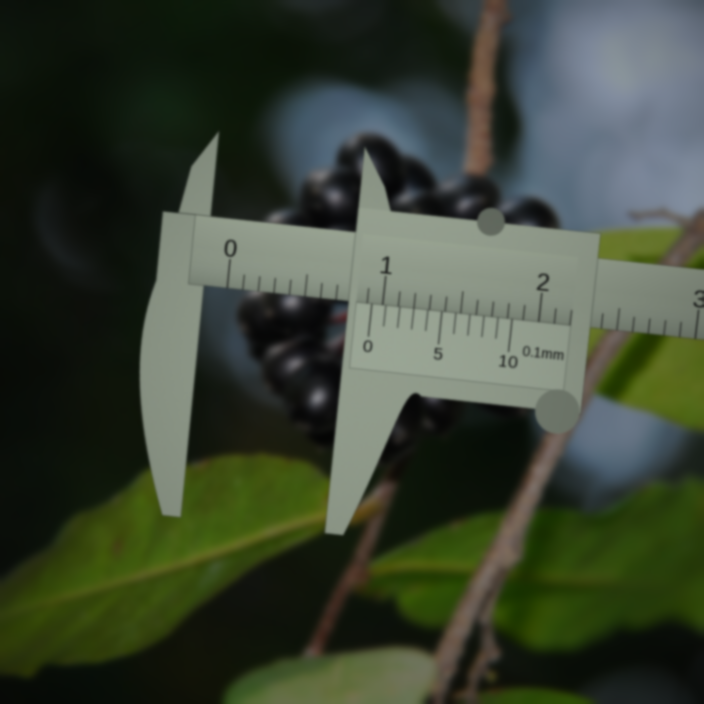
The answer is 9.3 mm
